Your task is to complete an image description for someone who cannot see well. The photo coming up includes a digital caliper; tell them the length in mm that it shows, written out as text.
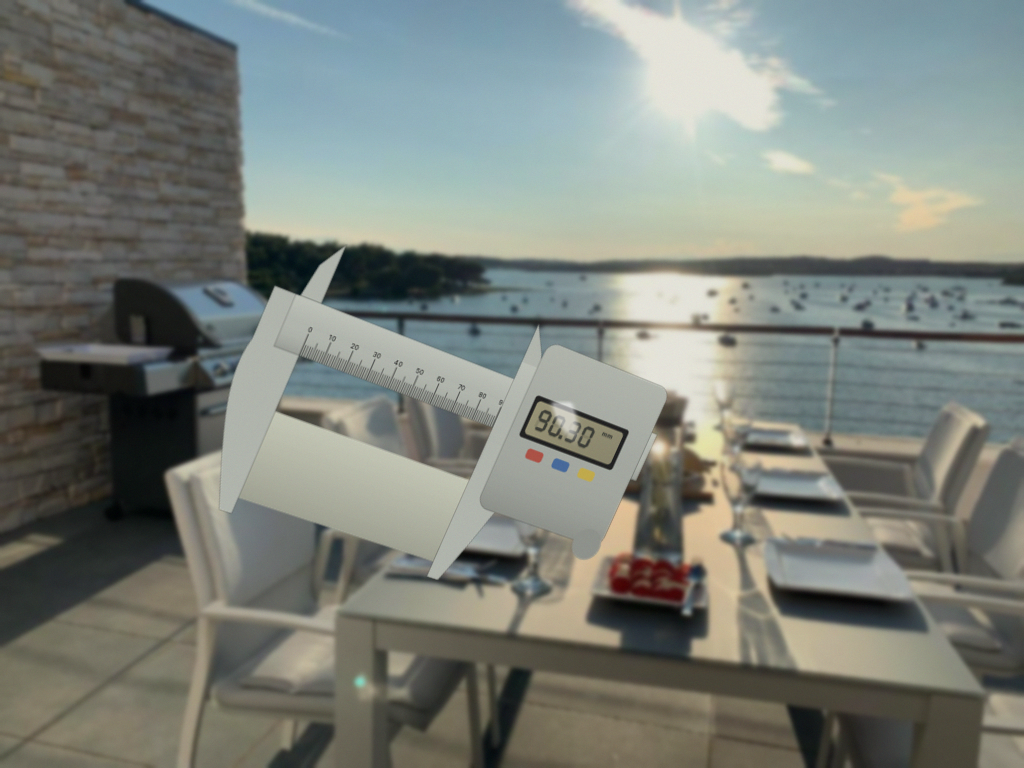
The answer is 90.30 mm
